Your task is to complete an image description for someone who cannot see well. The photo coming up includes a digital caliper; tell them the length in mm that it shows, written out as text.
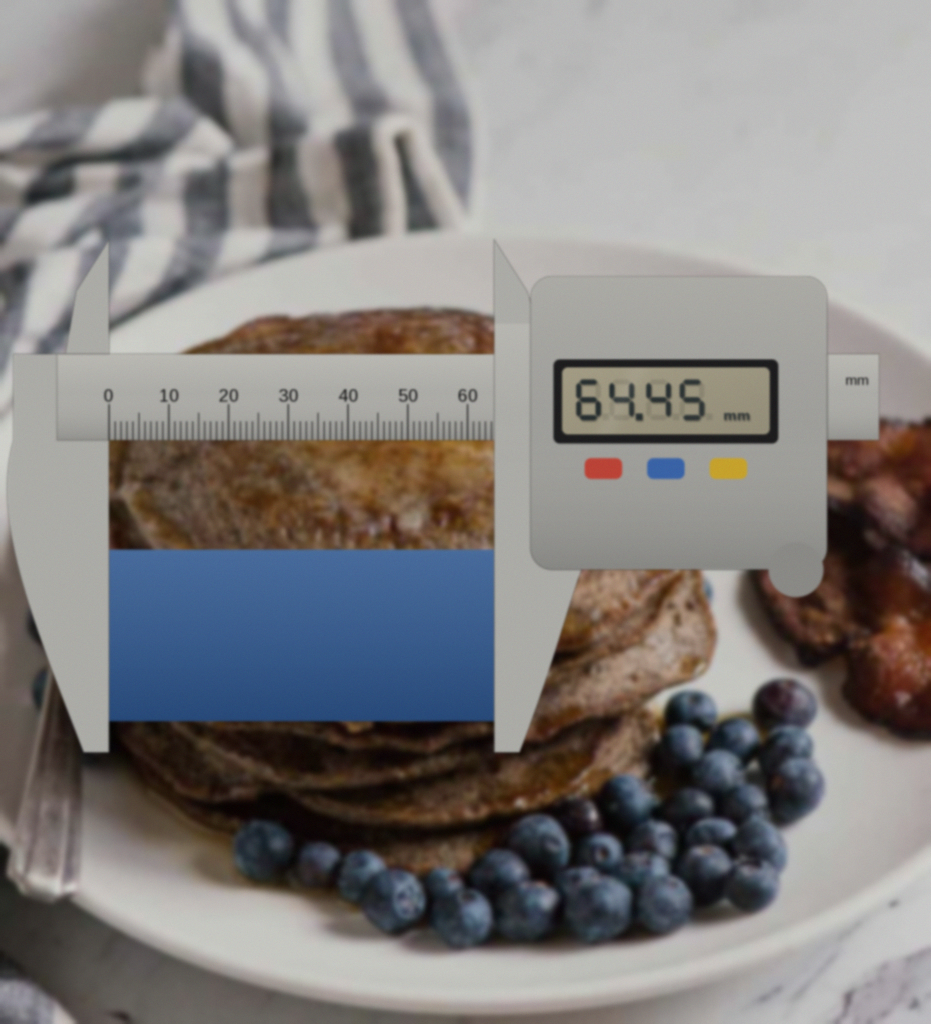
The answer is 64.45 mm
